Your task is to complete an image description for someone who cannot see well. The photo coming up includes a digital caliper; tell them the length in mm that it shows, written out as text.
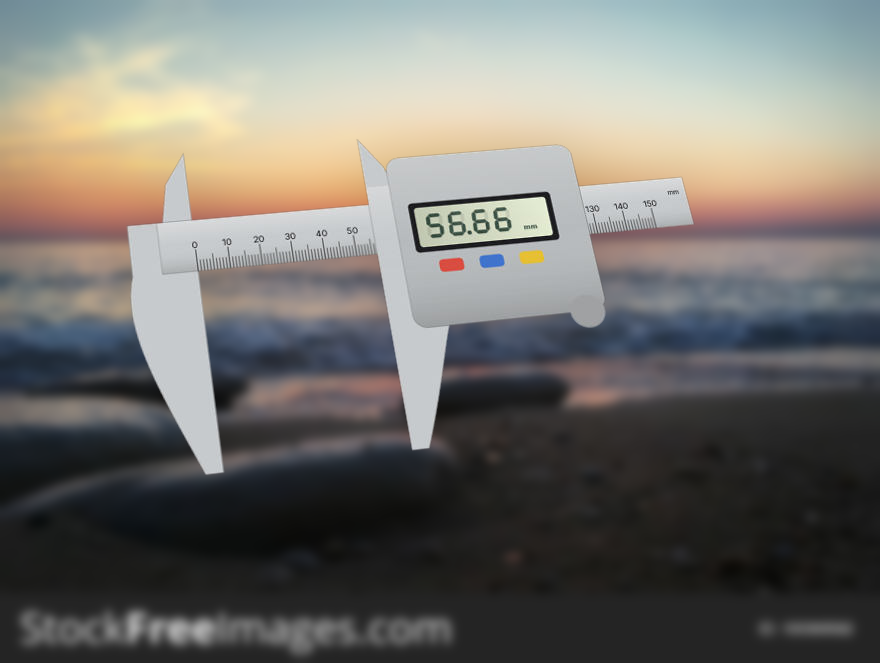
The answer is 56.66 mm
